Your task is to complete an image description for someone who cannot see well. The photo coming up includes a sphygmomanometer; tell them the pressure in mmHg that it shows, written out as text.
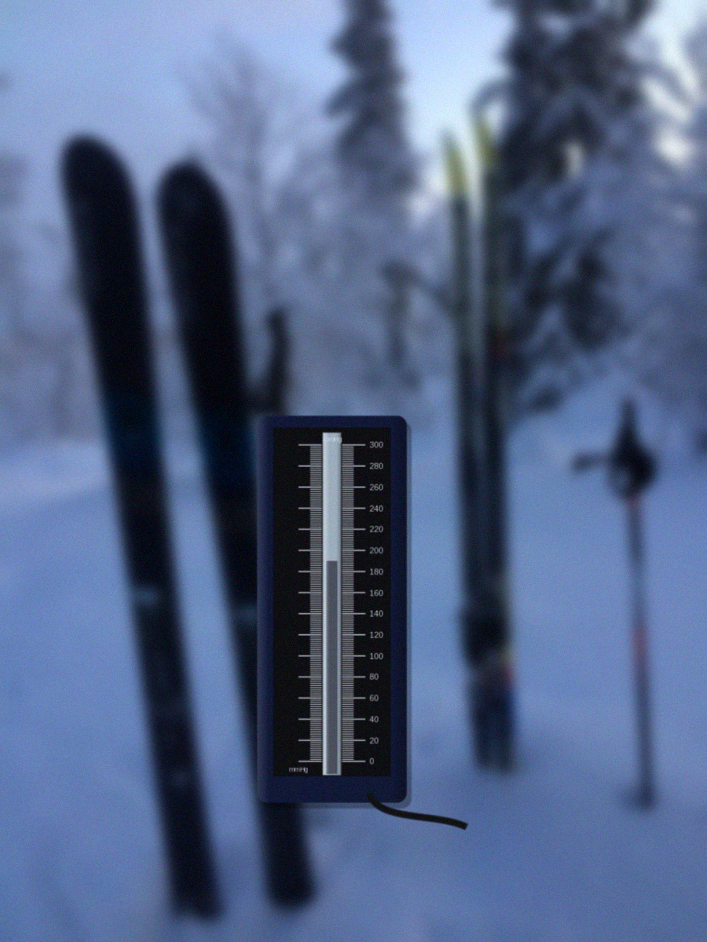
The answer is 190 mmHg
